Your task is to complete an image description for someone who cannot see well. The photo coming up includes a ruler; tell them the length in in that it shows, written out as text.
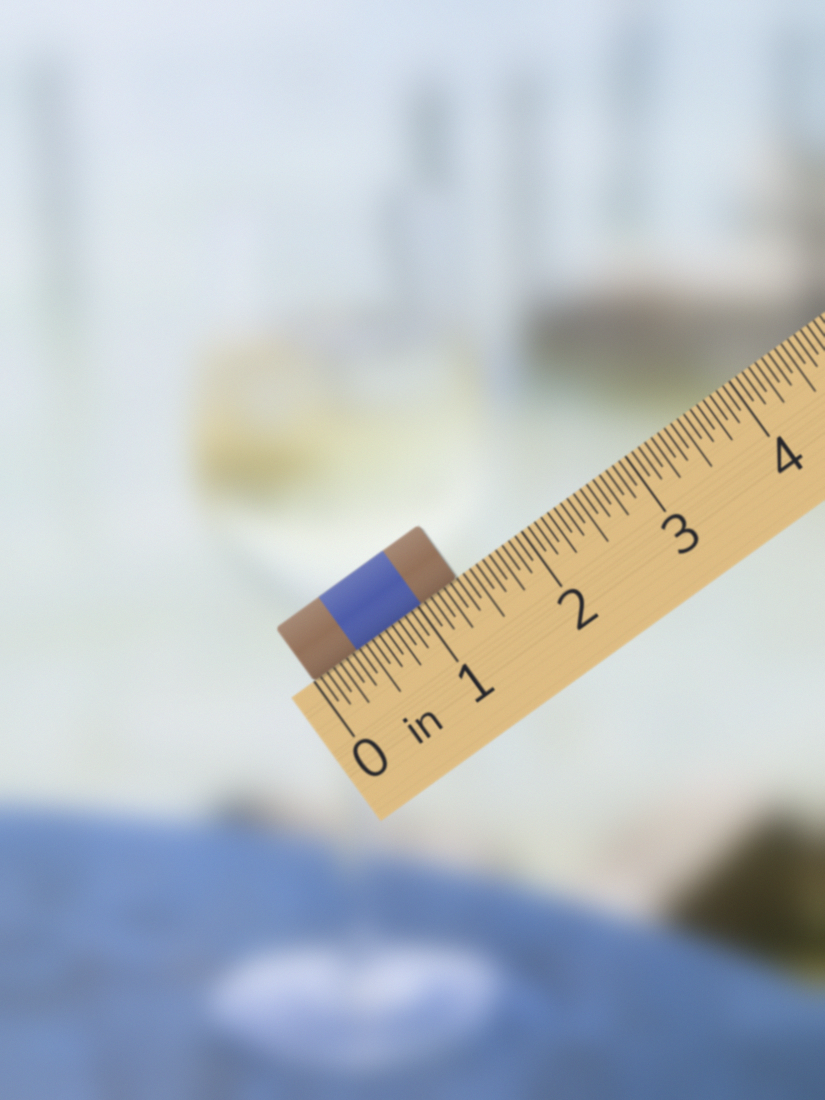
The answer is 1.375 in
